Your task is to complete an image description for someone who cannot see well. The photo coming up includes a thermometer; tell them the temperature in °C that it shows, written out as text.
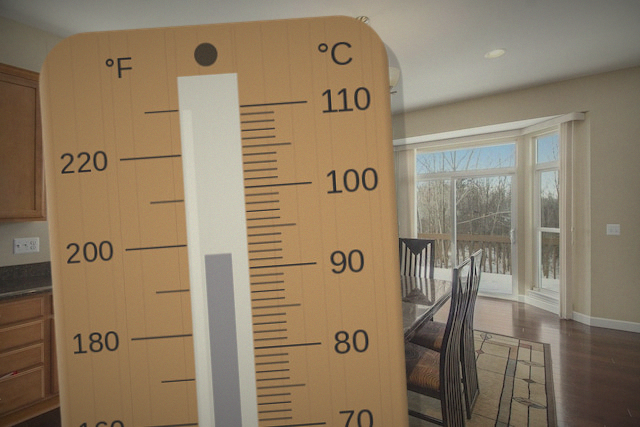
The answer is 92 °C
